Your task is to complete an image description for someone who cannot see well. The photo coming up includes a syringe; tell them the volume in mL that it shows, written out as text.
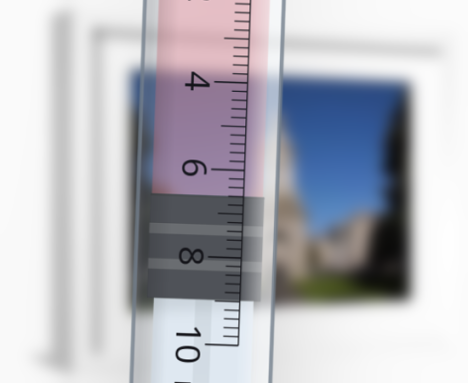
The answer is 6.6 mL
